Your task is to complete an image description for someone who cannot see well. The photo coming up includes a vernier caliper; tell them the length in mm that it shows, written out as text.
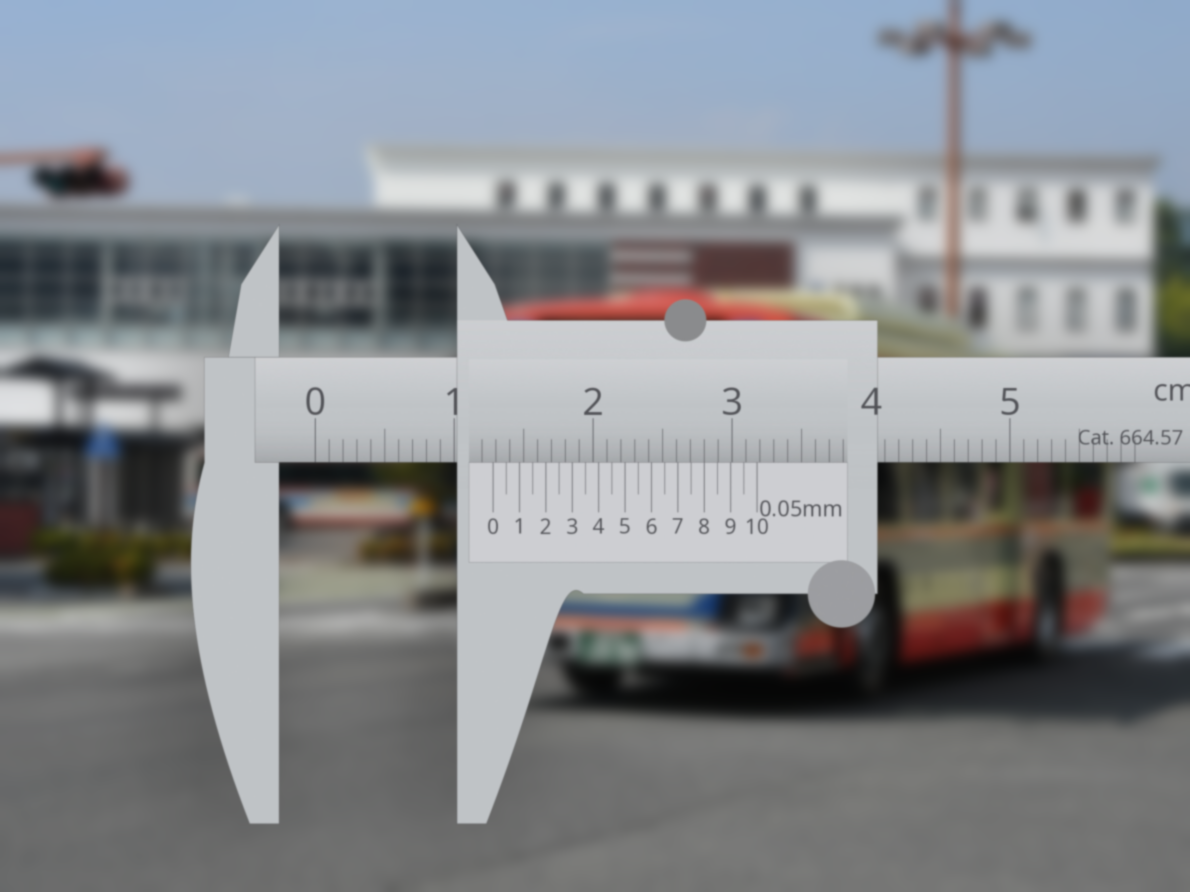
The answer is 12.8 mm
